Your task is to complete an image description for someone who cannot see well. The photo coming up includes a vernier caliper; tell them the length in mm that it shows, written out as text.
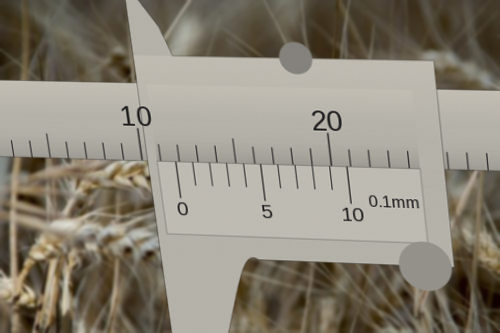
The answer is 11.8 mm
